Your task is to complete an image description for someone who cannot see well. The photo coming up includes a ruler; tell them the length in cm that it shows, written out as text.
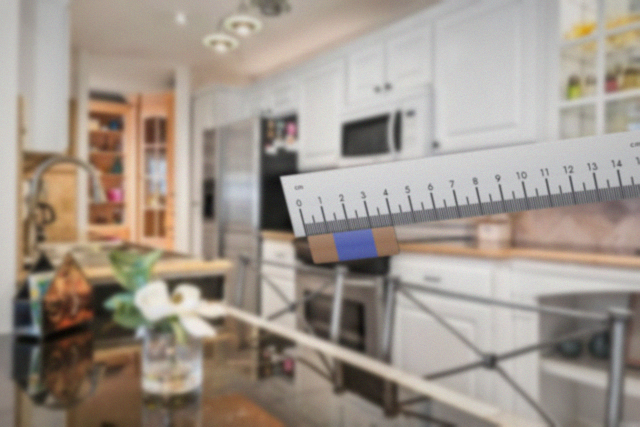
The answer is 4 cm
